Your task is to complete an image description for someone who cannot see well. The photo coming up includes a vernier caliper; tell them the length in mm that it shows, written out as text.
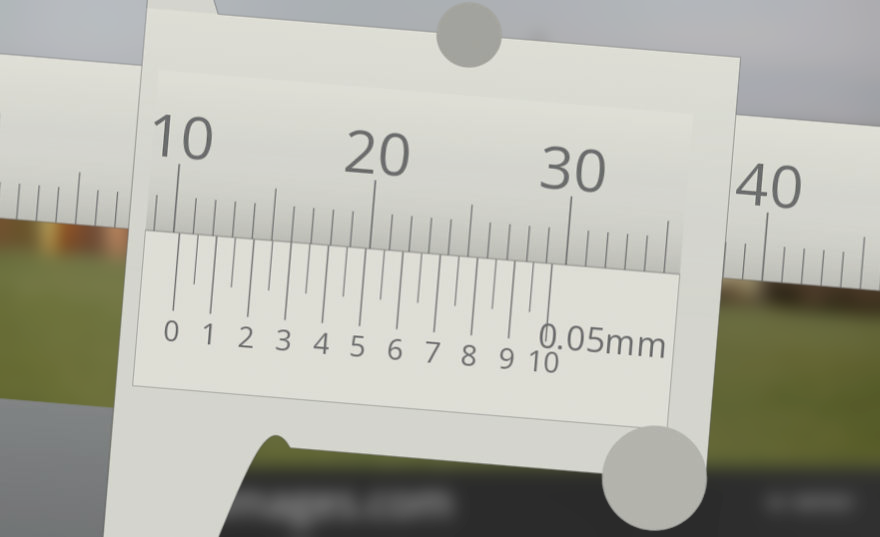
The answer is 10.3 mm
